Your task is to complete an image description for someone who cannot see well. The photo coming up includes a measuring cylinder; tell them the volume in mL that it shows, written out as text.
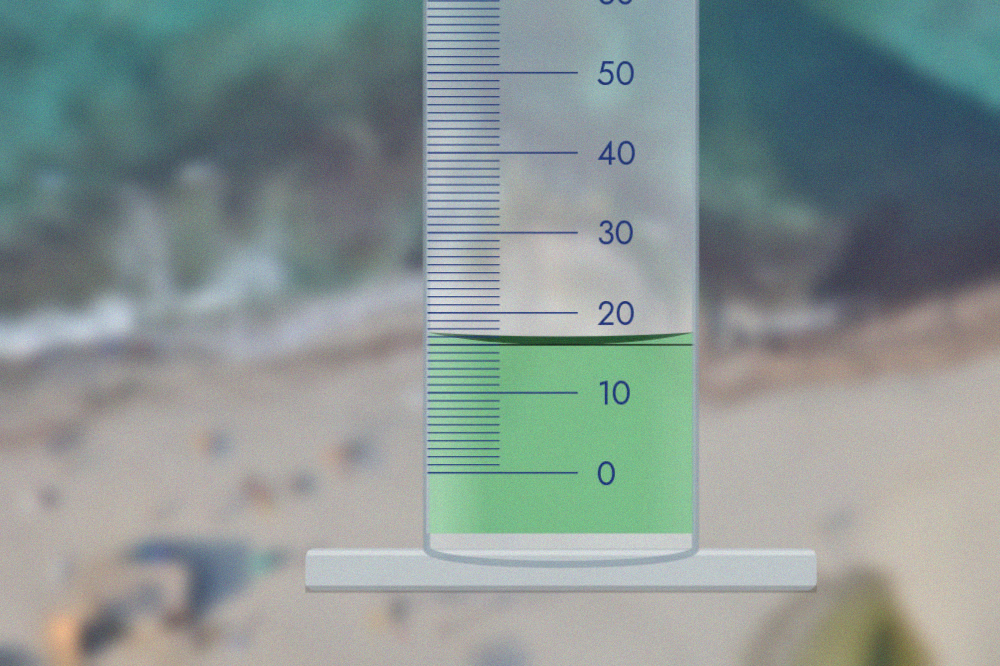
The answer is 16 mL
